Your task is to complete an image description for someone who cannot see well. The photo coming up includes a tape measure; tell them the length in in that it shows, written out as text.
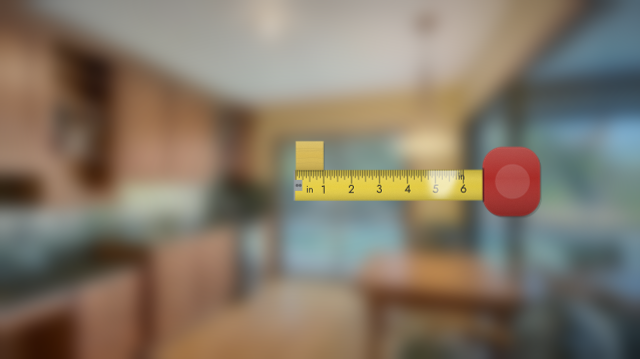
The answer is 1 in
